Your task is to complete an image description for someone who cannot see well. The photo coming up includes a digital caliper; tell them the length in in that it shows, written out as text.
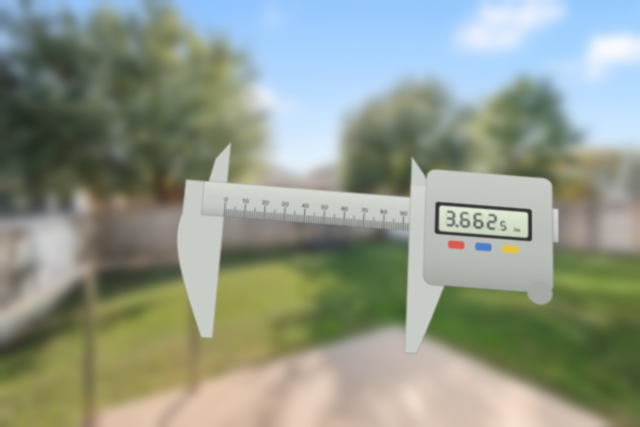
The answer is 3.6625 in
